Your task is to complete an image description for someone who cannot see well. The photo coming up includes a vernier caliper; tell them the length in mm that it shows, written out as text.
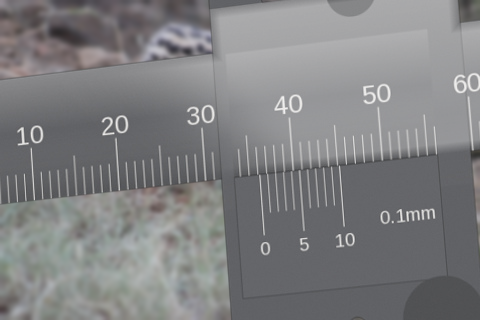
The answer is 36.2 mm
